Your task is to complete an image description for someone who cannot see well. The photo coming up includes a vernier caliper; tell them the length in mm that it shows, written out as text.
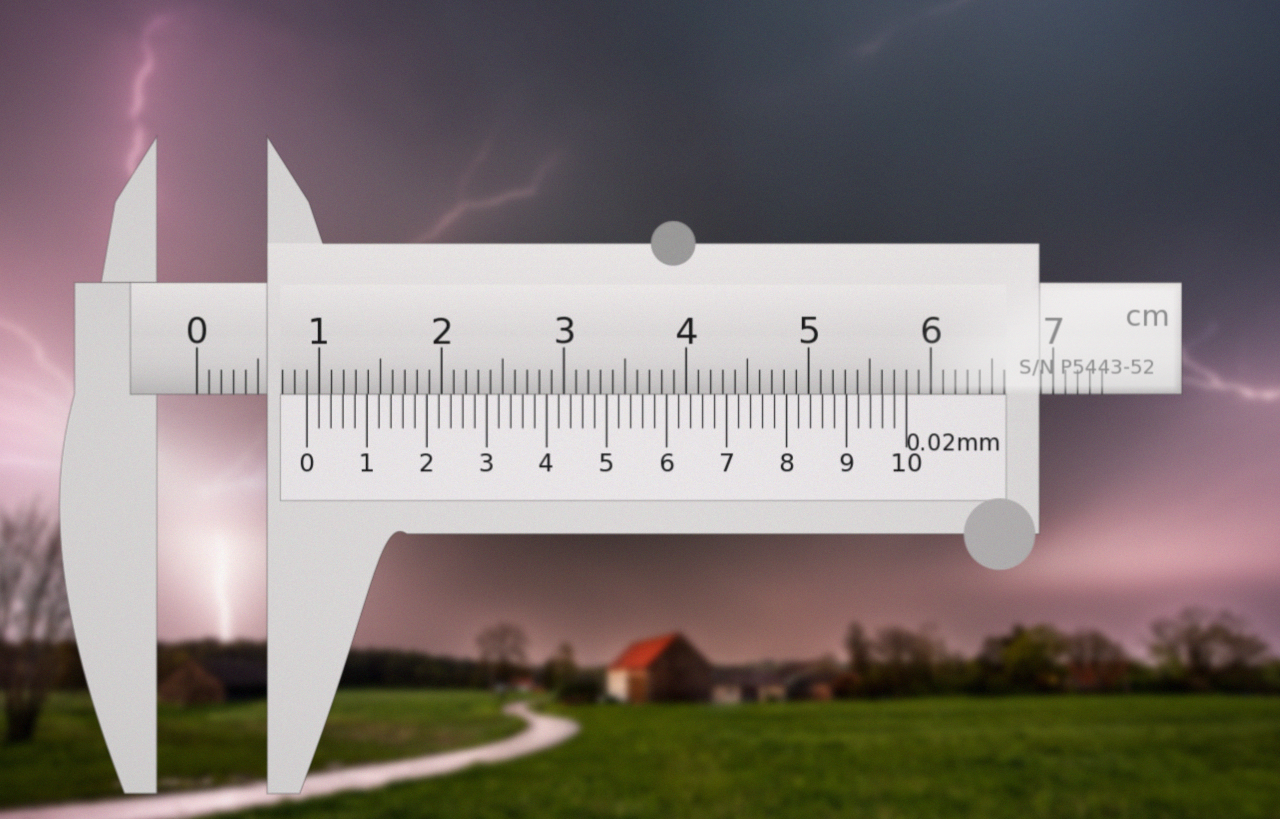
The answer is 9.0 mm
